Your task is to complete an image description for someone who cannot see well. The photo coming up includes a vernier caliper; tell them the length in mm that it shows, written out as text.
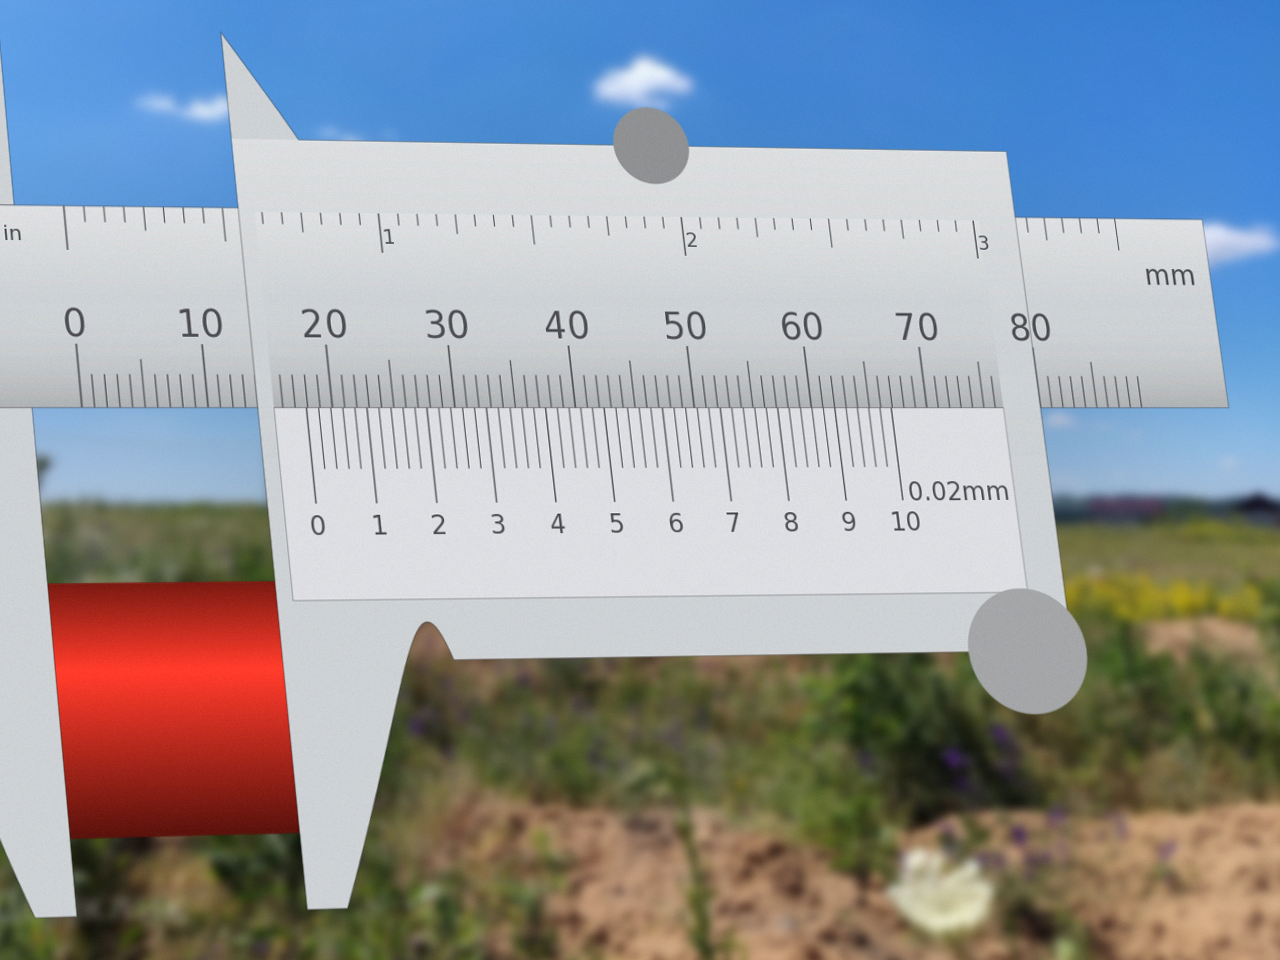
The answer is 17.9 mm
